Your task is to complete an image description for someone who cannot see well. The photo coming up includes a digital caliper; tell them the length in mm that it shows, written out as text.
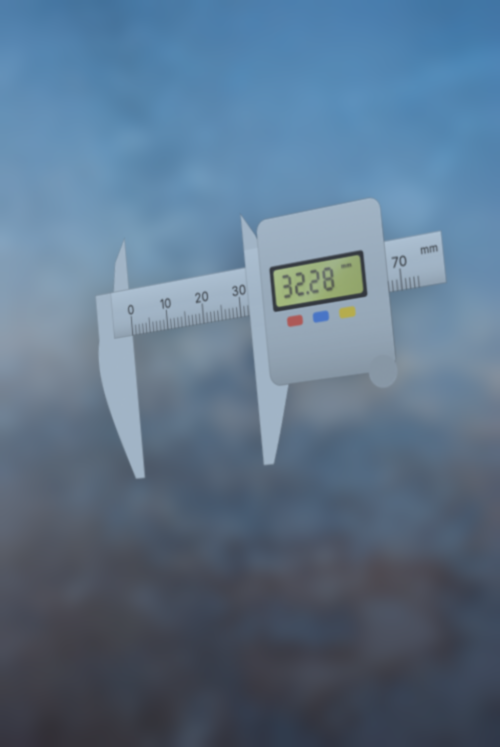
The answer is 32.28 mm
